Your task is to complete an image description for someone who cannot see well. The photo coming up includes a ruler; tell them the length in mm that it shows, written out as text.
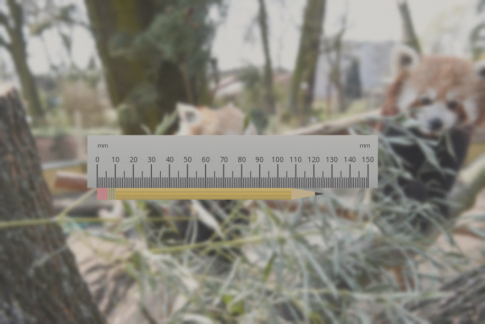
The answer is 125 mm
